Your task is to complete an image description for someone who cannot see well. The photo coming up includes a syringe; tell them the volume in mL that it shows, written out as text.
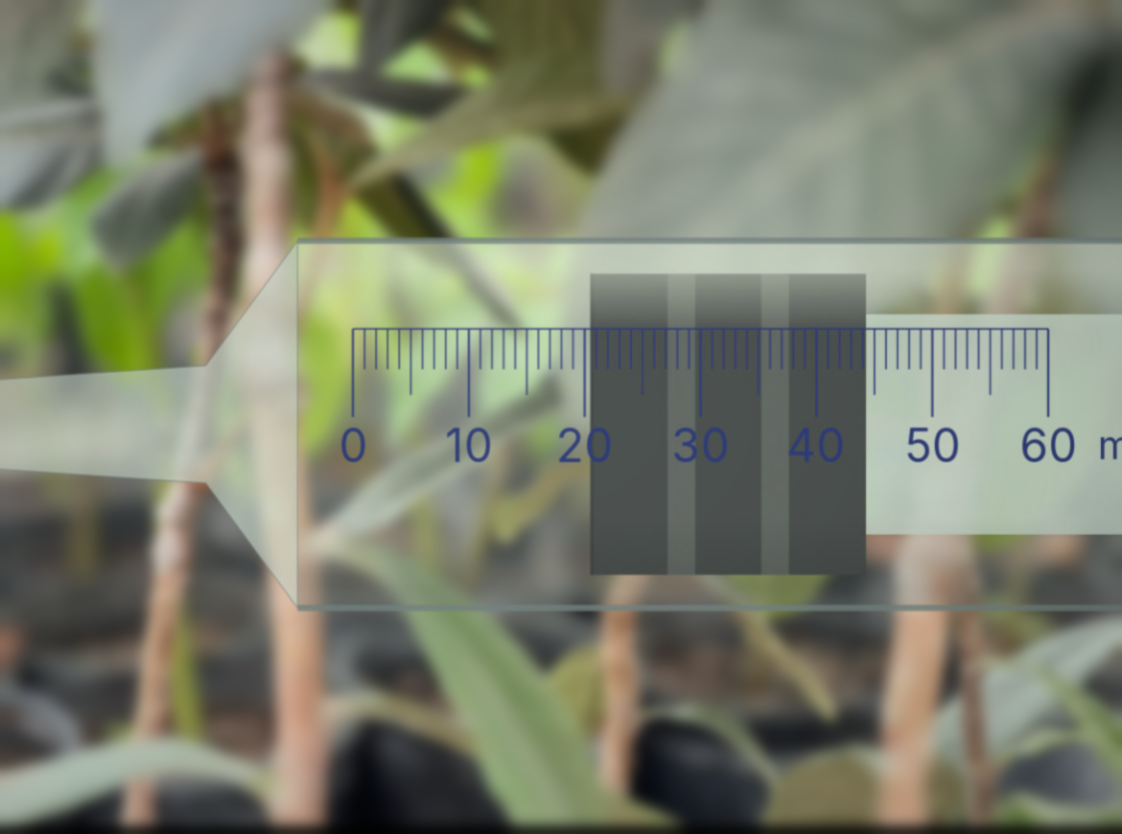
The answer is 20.5 mL
